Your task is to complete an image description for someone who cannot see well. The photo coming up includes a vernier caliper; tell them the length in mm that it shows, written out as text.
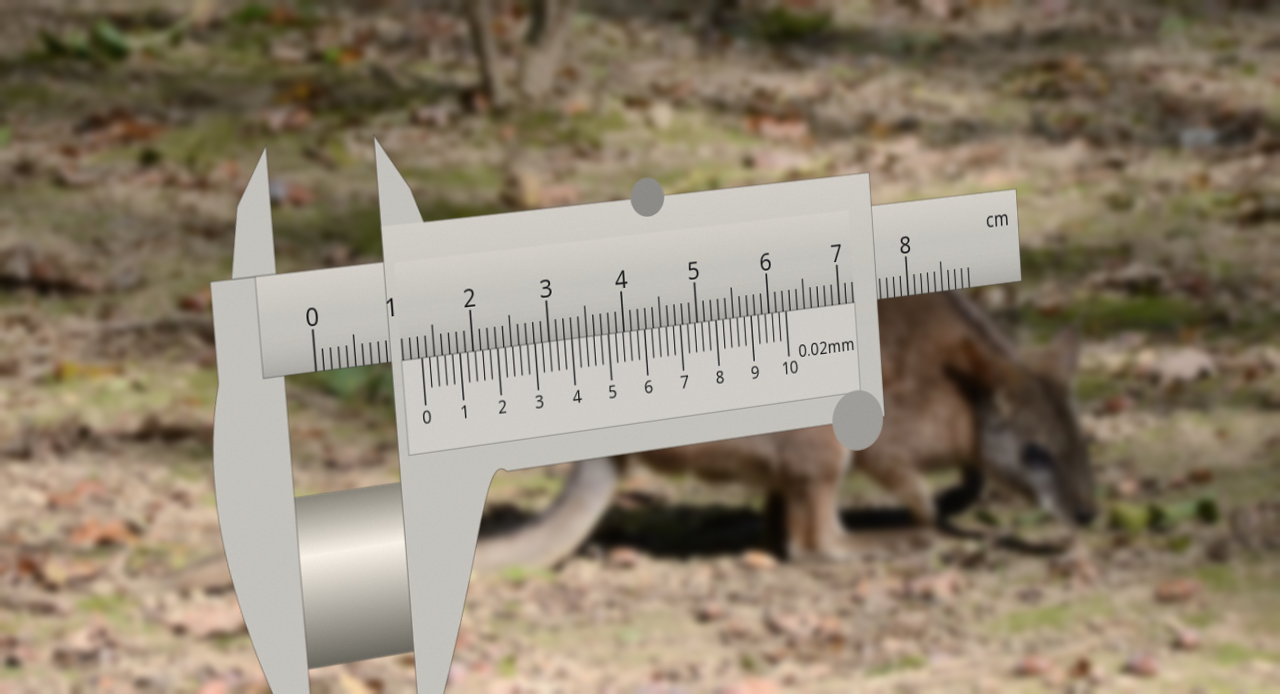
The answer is 13.4 mm
